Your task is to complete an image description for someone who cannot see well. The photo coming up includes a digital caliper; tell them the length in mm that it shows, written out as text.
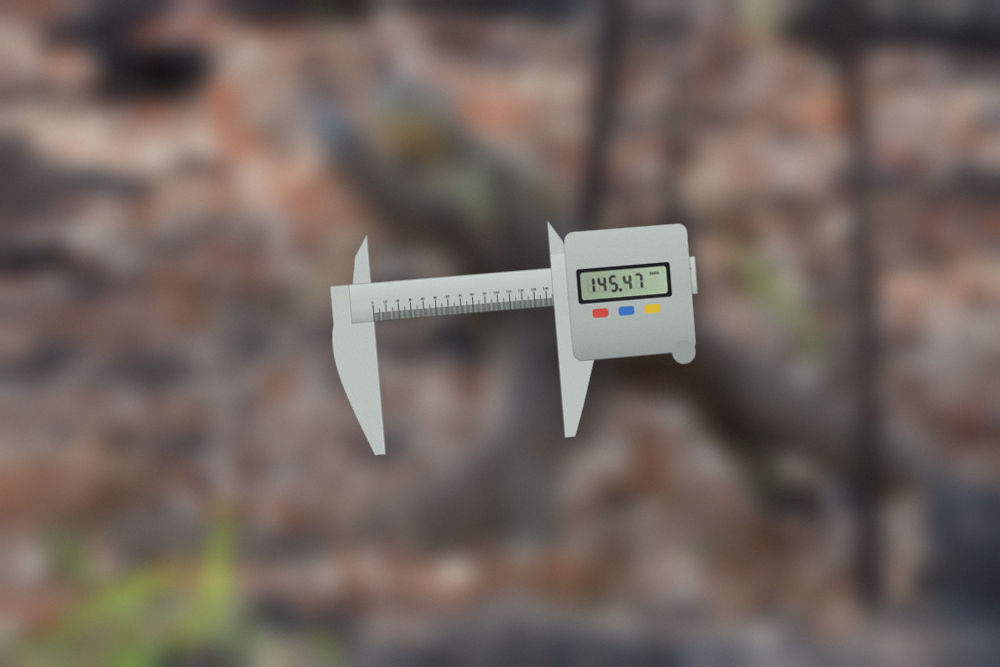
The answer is 145.47 mm
